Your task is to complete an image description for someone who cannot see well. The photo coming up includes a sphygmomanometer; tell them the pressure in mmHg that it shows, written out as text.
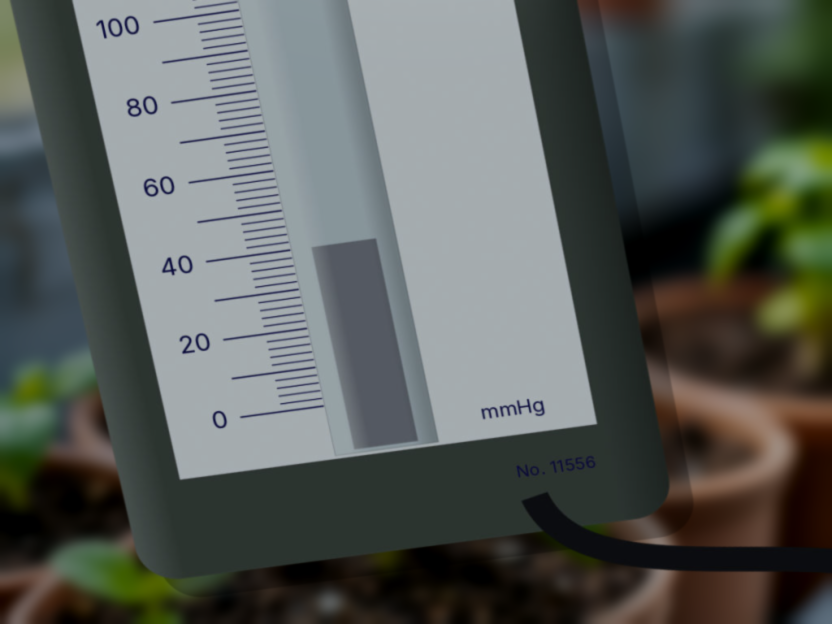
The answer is 40 mmHg
